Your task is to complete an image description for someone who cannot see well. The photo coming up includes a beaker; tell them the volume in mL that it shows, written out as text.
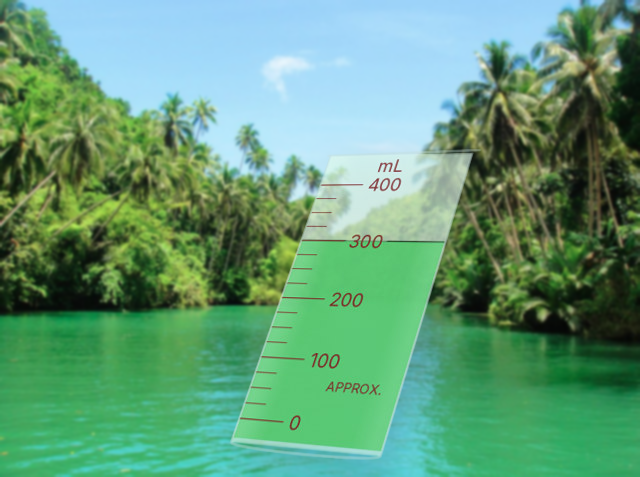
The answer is 300 mL
